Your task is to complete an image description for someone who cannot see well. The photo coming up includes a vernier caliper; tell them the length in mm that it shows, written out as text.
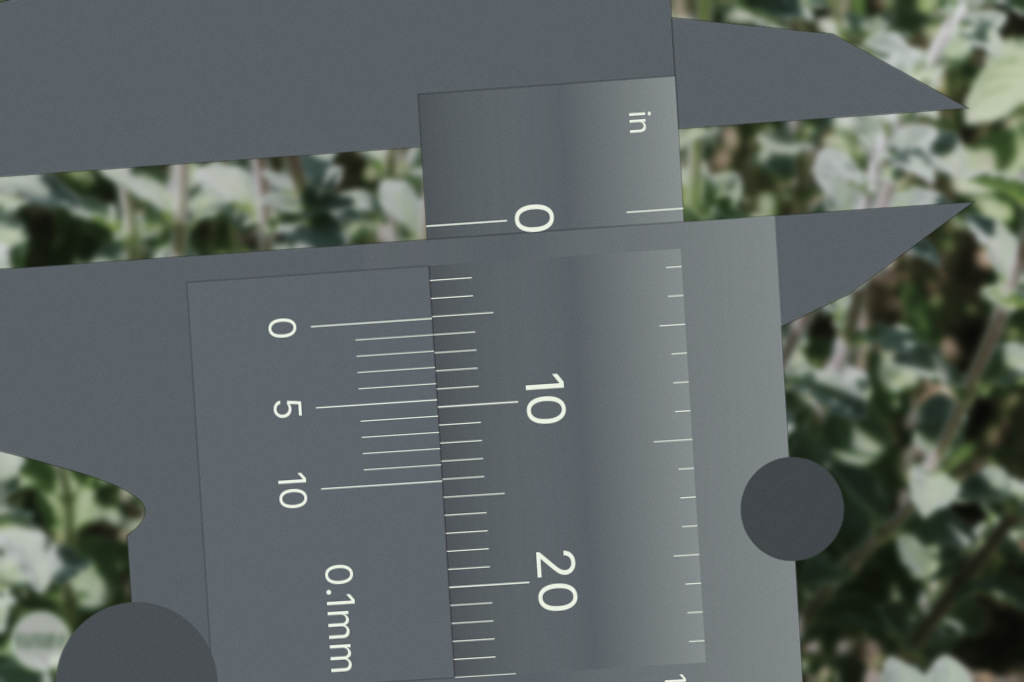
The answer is 5.1 mm
